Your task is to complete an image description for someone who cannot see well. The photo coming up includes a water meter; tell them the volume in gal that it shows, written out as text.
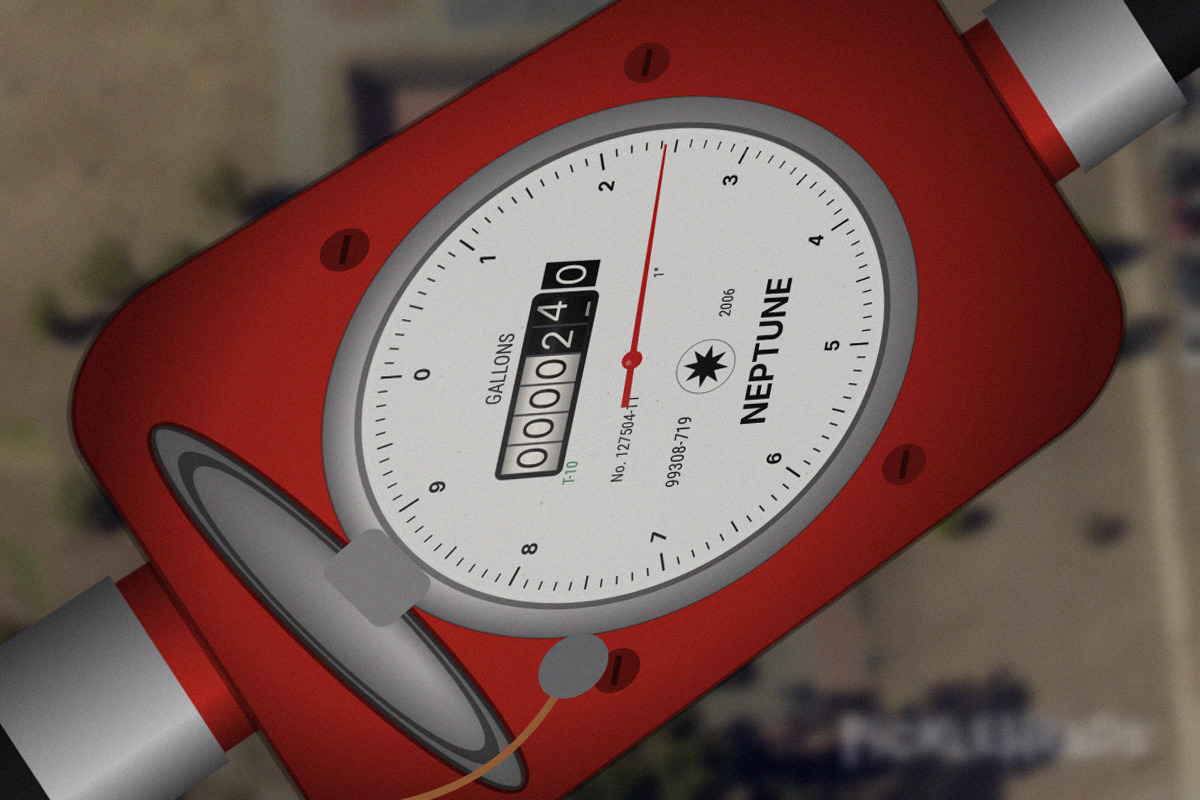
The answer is 242.4 gal
